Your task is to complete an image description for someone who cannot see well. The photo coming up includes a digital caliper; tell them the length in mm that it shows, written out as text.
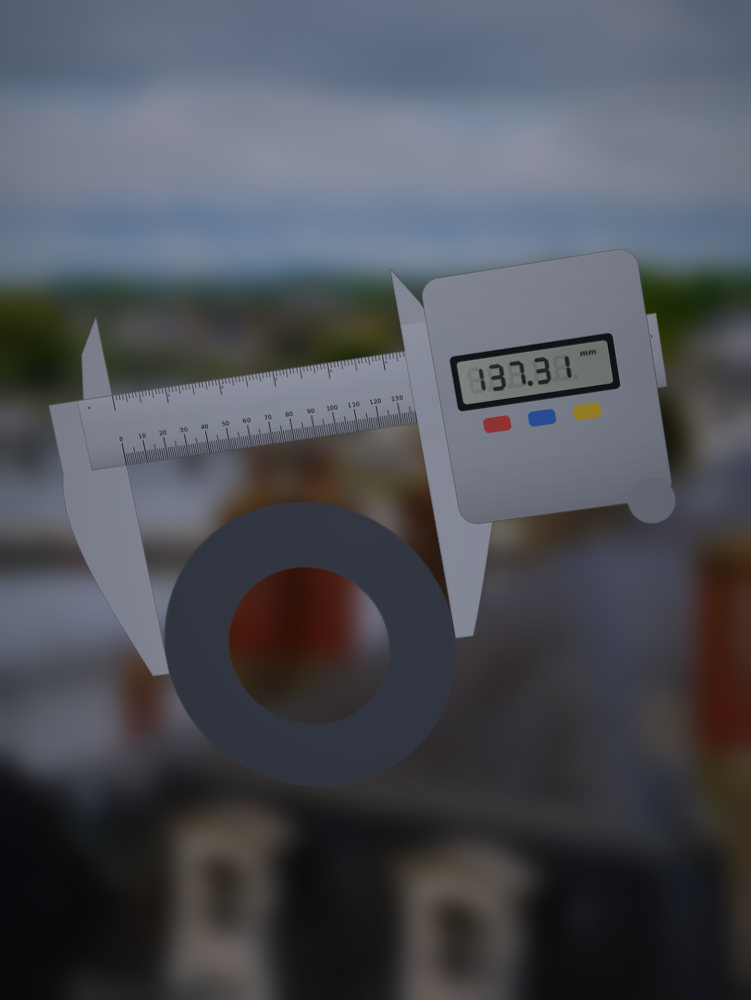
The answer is 137.31 mm
